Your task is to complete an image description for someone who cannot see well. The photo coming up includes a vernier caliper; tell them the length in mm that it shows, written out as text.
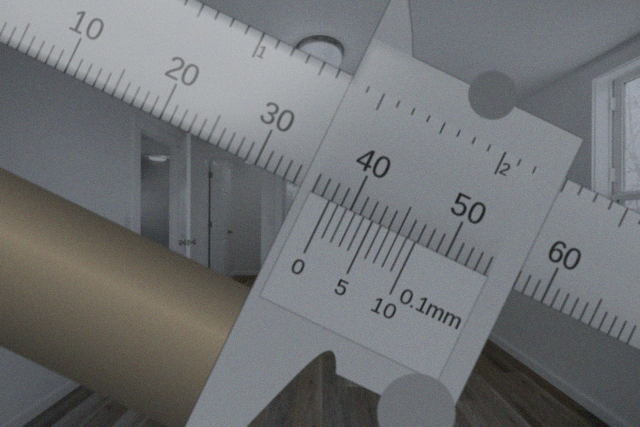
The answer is 37.8 mm
